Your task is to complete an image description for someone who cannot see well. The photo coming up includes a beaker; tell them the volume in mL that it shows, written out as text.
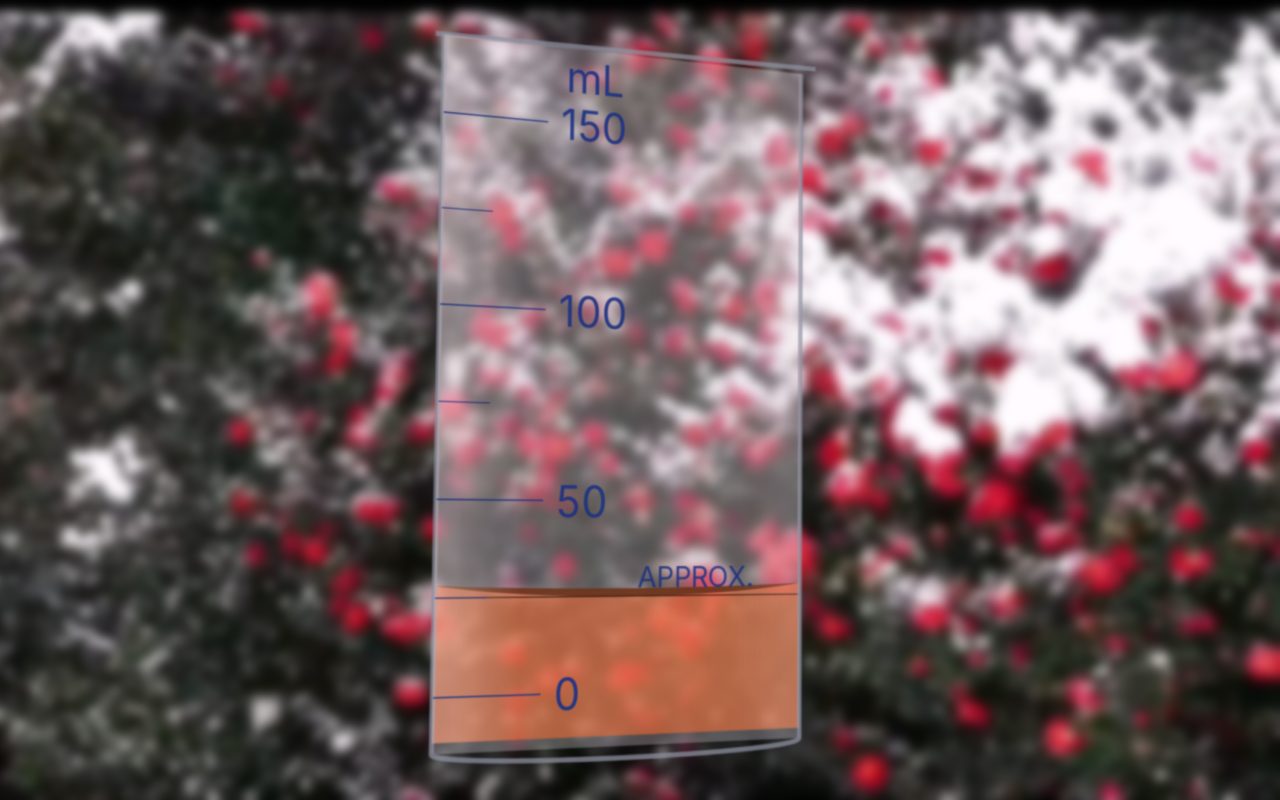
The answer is 25 mL
